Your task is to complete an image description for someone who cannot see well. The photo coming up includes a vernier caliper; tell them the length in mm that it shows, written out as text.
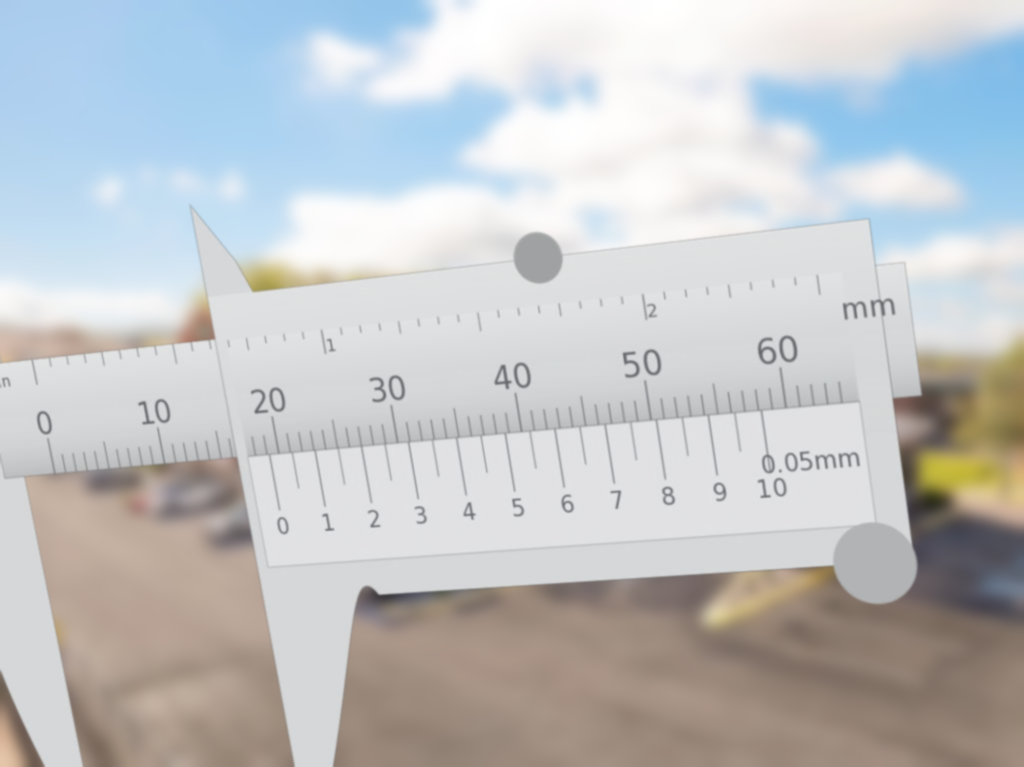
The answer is 19.2 mm
